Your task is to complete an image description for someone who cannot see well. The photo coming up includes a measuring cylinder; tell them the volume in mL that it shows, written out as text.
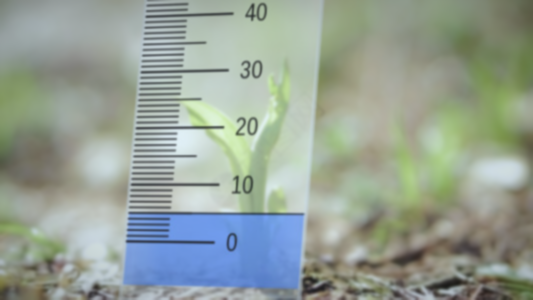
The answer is 5 mL
